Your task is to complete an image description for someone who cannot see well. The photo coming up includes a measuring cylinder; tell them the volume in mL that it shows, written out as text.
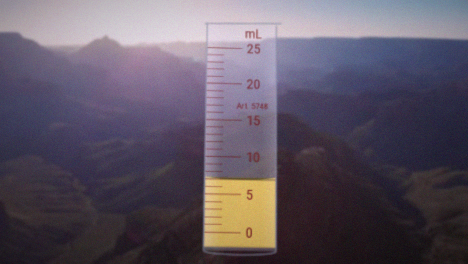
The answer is 7 mL
